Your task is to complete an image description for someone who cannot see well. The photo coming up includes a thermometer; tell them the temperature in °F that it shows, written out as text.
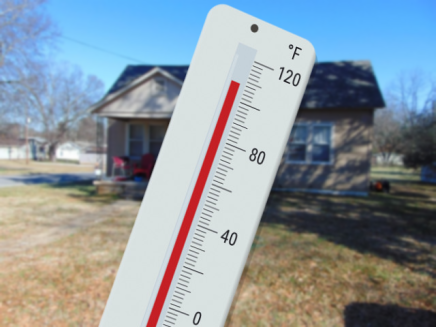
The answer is 108 °F
